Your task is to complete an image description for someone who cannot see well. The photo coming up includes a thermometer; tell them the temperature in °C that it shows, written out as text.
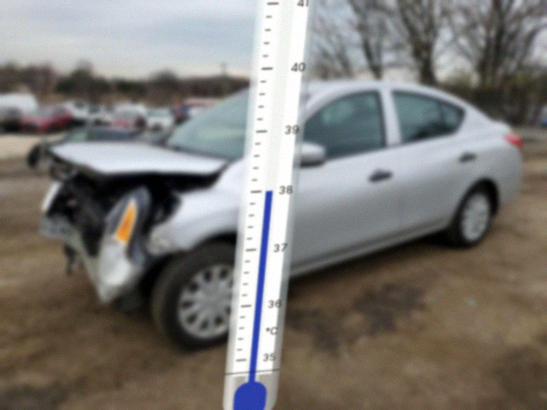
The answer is 38 °C
